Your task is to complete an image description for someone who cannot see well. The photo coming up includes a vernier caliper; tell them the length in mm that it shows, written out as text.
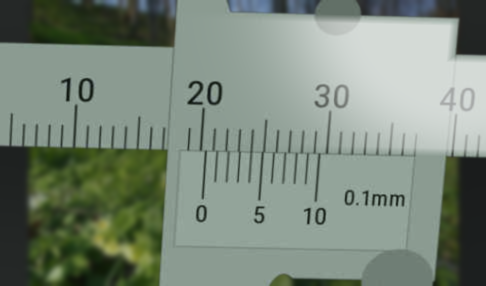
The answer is 20.4 mm
